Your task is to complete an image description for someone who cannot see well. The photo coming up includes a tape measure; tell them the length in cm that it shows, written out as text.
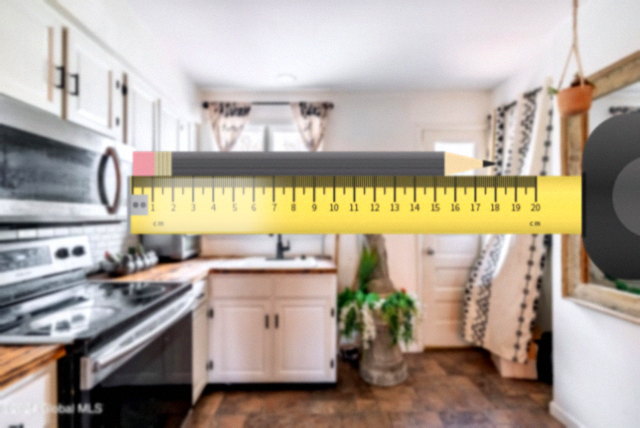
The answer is 18 cm
